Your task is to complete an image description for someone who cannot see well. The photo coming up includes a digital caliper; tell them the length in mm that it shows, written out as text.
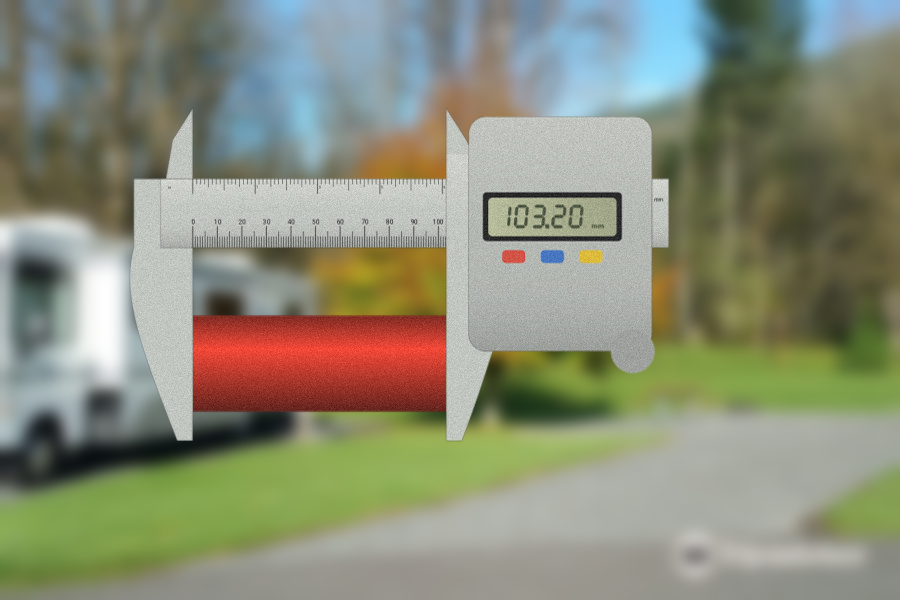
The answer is 103.20 mm
